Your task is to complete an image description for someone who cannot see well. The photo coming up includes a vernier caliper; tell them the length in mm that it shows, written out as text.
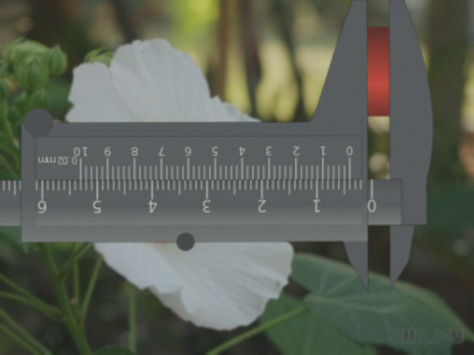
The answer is 4.0 mm
